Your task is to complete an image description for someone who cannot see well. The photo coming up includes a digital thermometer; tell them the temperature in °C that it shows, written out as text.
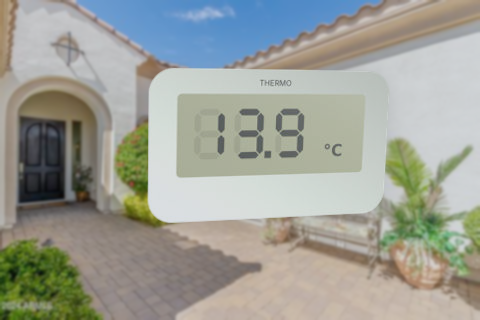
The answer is 13.9 °C
